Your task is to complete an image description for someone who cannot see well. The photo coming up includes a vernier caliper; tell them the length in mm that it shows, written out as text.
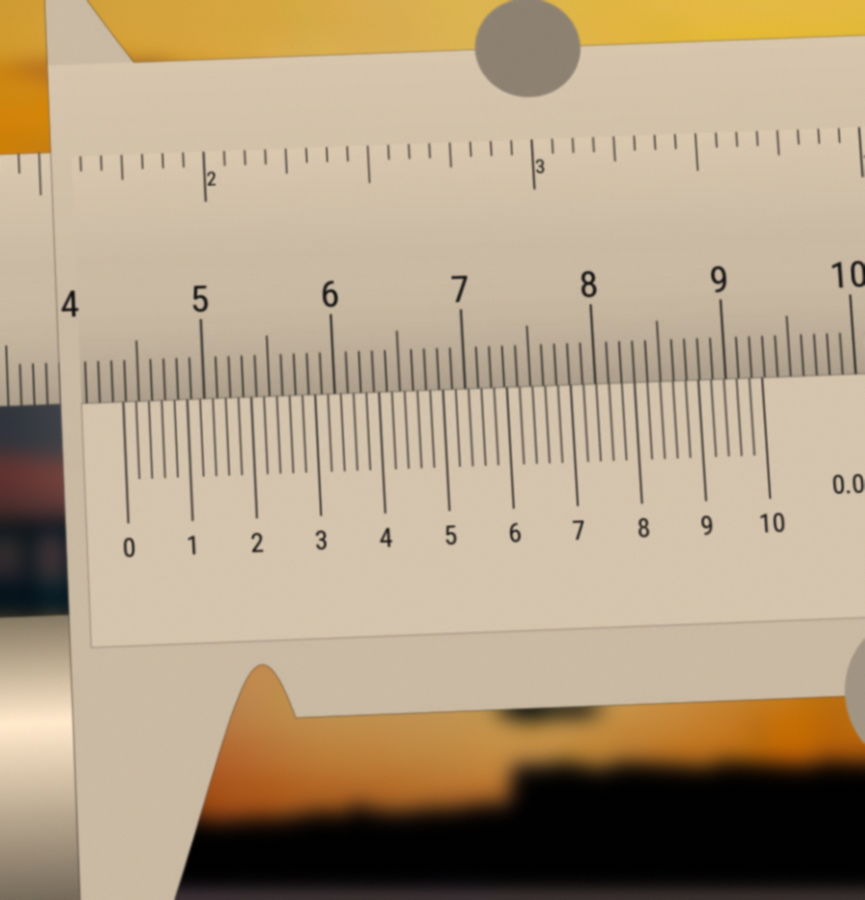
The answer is 43.8 mm
